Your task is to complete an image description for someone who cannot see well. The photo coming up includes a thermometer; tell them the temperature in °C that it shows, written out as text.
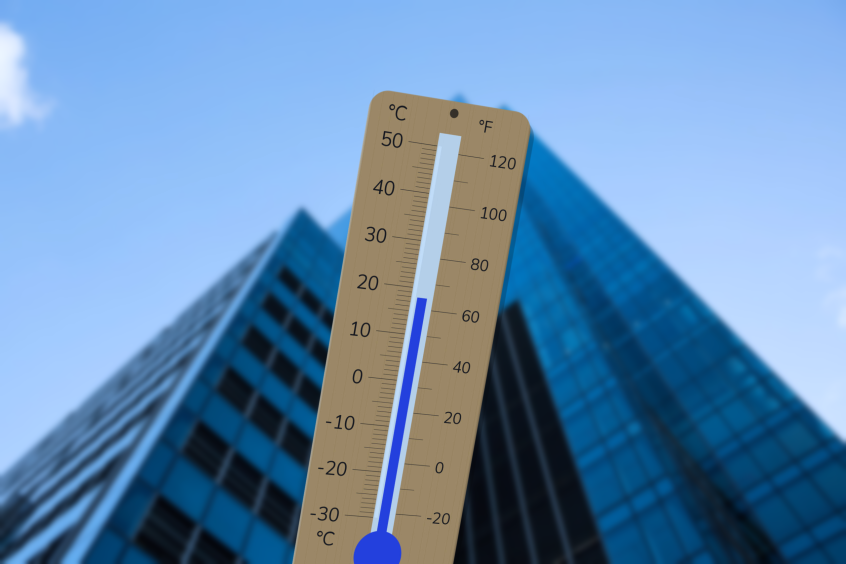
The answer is 18 °C
